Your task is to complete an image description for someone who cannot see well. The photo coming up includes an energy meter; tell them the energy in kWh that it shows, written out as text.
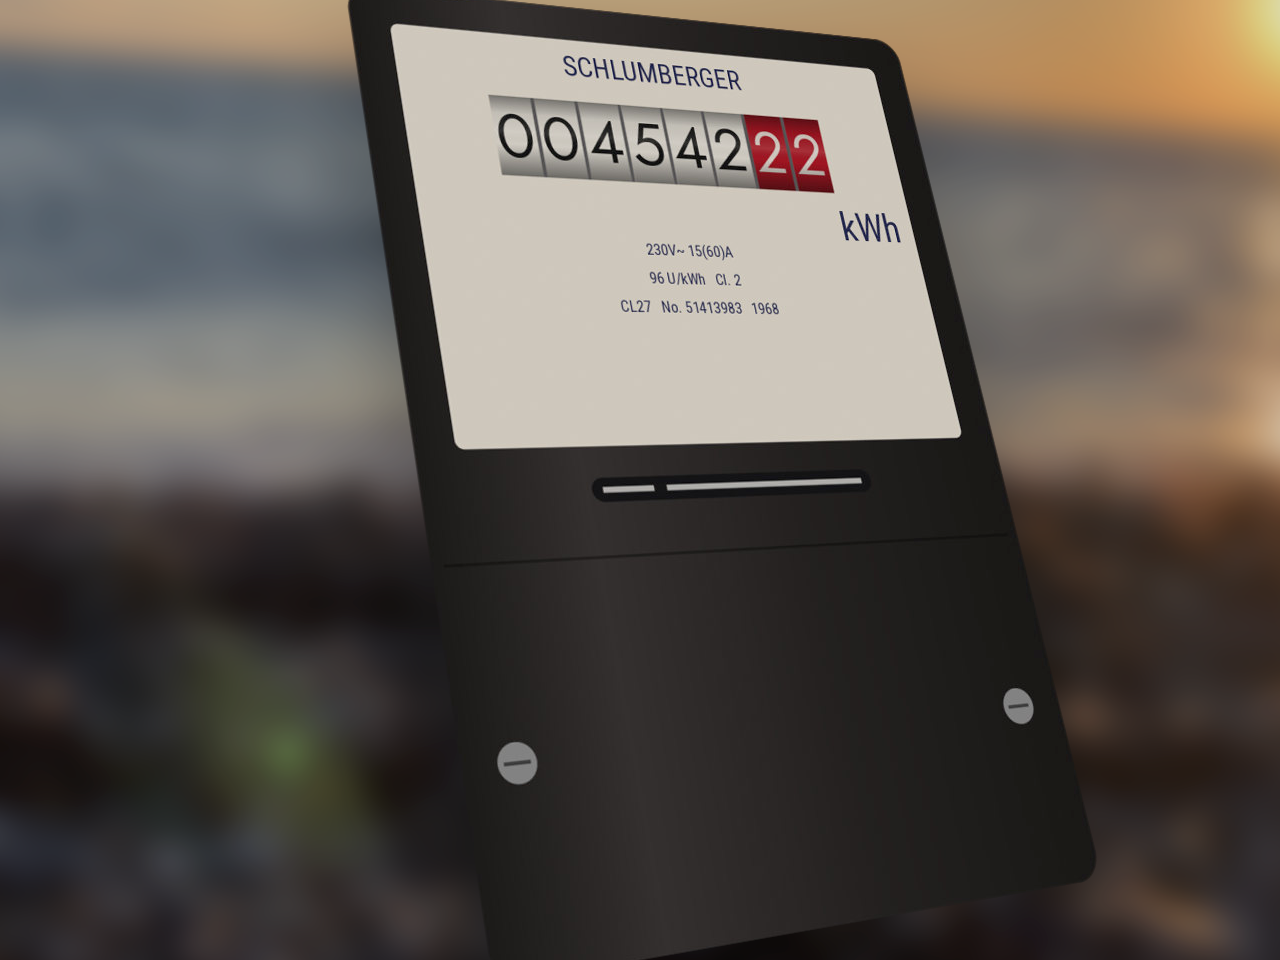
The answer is 4542.22 kWh
